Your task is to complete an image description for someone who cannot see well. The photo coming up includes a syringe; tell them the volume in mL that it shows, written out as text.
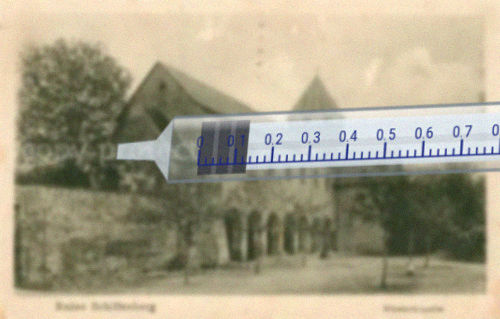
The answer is 0 mL
